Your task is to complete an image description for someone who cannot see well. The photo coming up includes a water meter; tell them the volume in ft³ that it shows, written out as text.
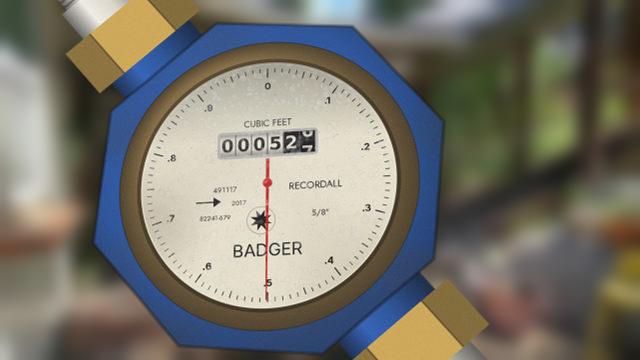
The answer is 526.50 ft³
